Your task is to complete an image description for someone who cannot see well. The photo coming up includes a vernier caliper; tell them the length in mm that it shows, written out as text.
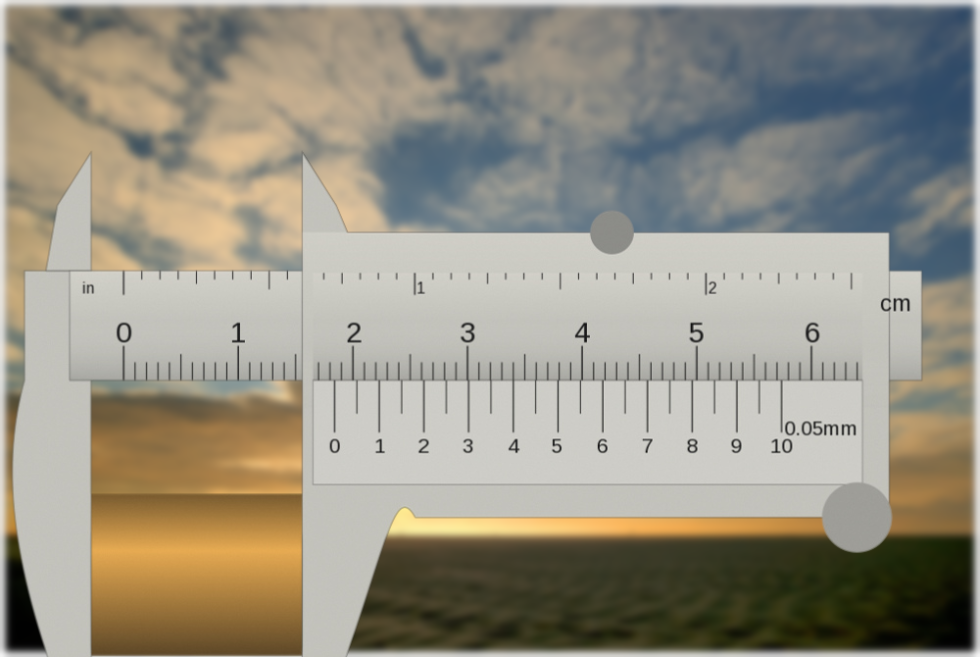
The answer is 18.4 mm
